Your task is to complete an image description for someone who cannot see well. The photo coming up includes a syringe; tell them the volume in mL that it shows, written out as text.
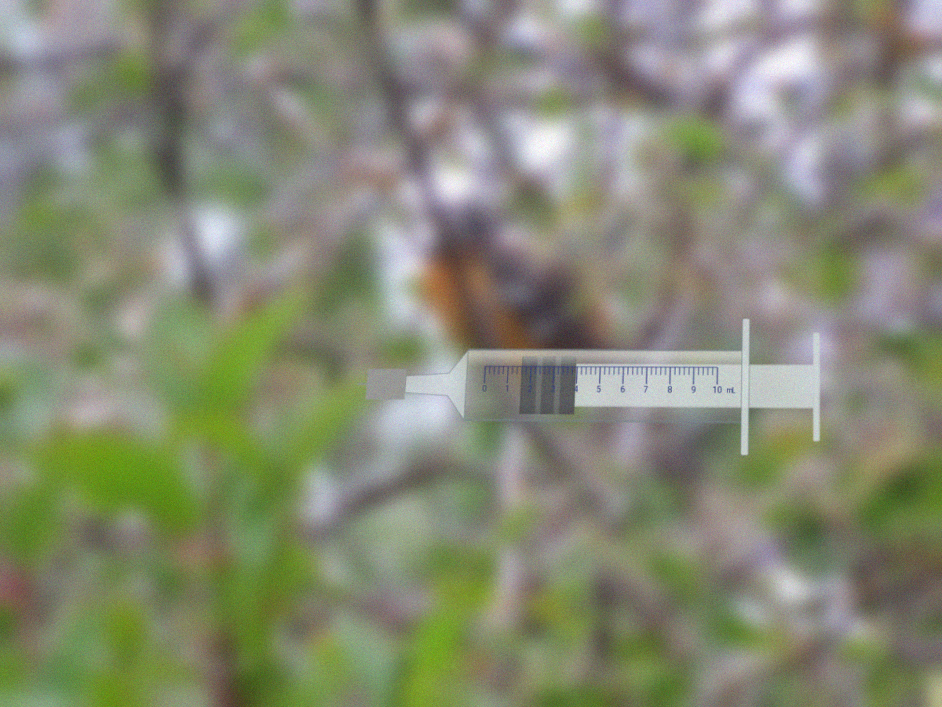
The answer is 1.6 mL
